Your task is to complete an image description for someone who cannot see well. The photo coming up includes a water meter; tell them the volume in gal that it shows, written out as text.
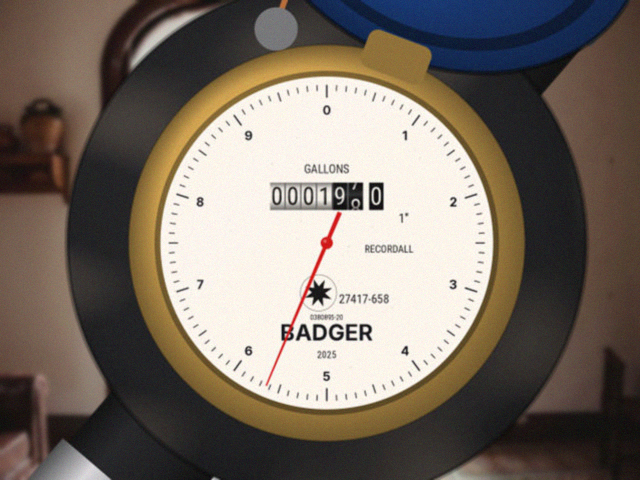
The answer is 1975.6 gal
